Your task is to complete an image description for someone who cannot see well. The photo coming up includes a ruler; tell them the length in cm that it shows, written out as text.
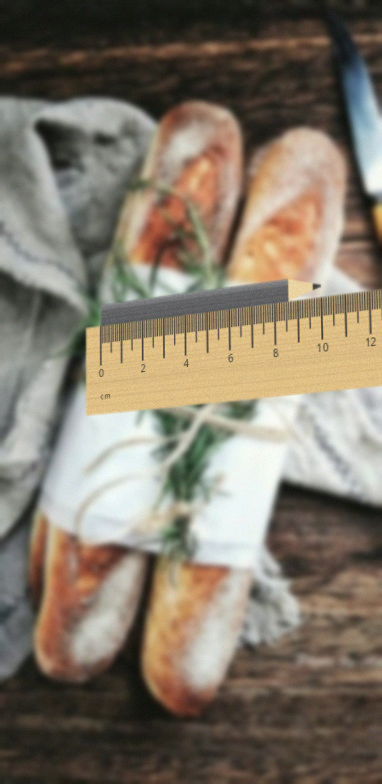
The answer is 10 cm
